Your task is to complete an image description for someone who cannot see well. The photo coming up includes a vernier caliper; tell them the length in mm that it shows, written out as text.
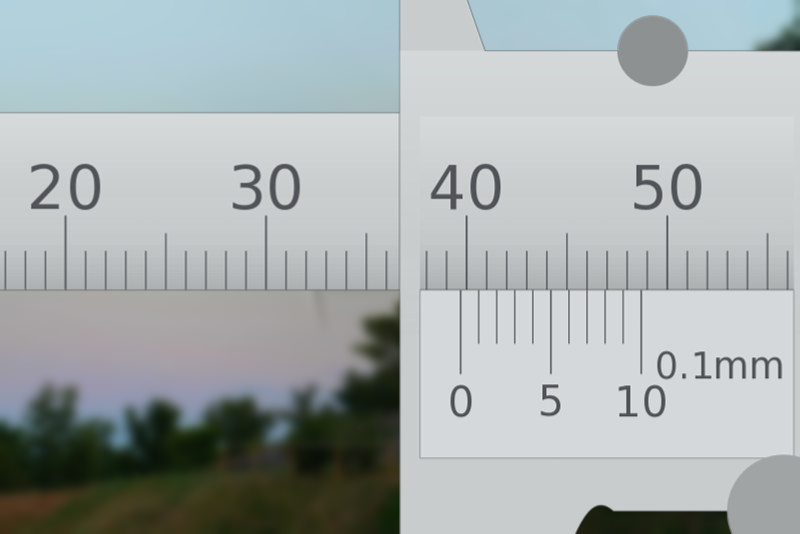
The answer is 39.7 mm
